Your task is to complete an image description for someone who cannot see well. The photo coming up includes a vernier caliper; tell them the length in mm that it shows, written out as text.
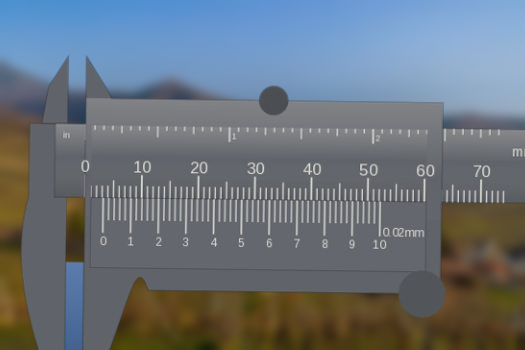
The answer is 3.2 mm
